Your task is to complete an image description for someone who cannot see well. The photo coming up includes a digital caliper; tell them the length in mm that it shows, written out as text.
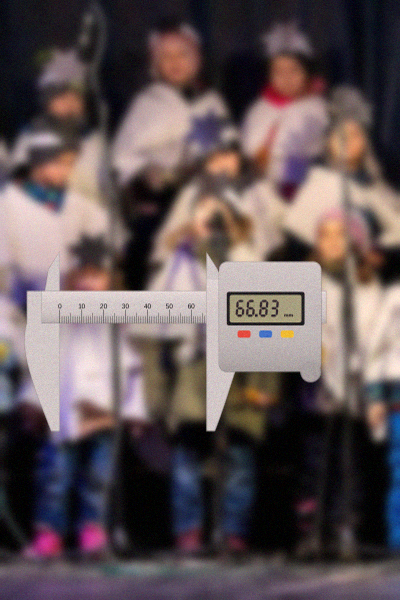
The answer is 66.83 mm
